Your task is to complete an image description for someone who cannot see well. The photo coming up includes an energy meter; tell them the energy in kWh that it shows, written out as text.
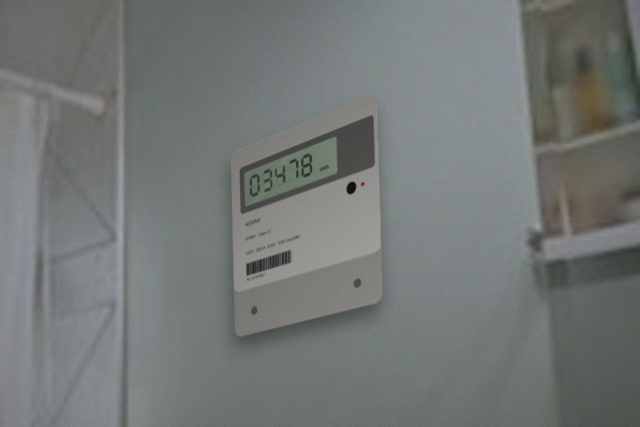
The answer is 3478 kWh
